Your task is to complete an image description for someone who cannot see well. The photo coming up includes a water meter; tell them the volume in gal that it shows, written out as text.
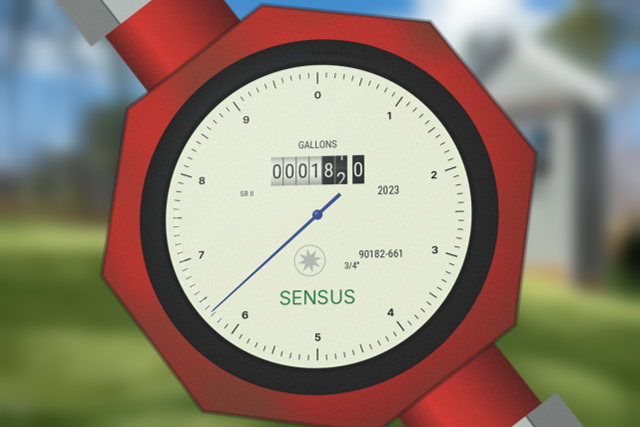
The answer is 1816.3 gal
